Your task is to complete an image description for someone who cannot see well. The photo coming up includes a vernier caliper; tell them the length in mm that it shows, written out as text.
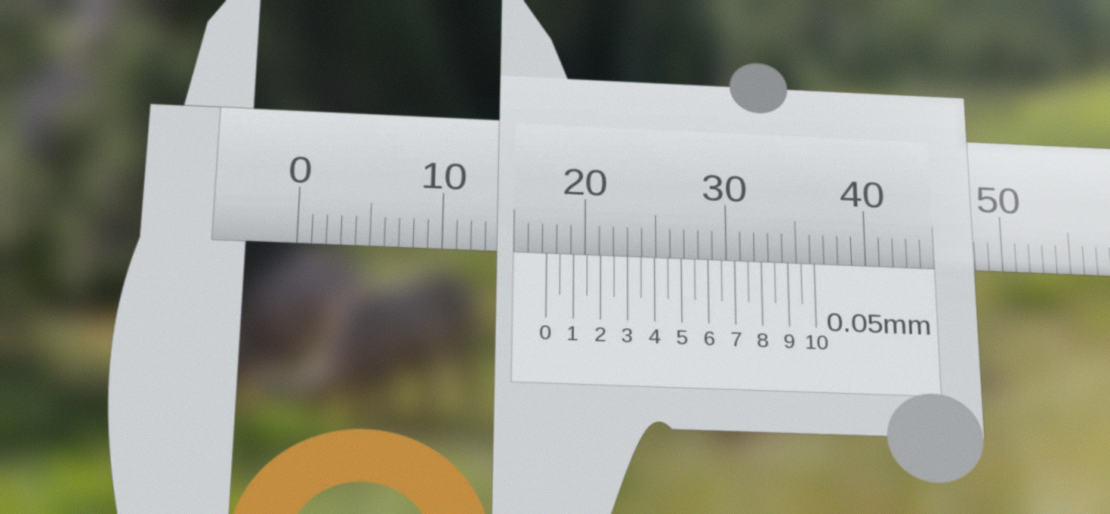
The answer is 17.3 mm
